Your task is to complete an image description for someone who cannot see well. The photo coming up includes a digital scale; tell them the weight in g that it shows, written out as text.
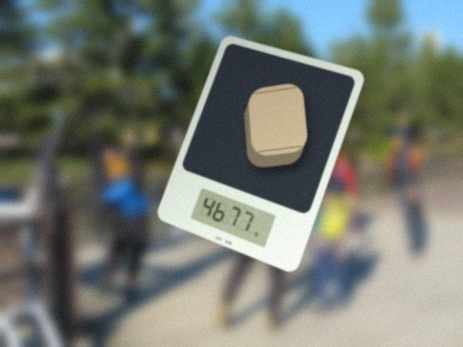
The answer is 4677 g
